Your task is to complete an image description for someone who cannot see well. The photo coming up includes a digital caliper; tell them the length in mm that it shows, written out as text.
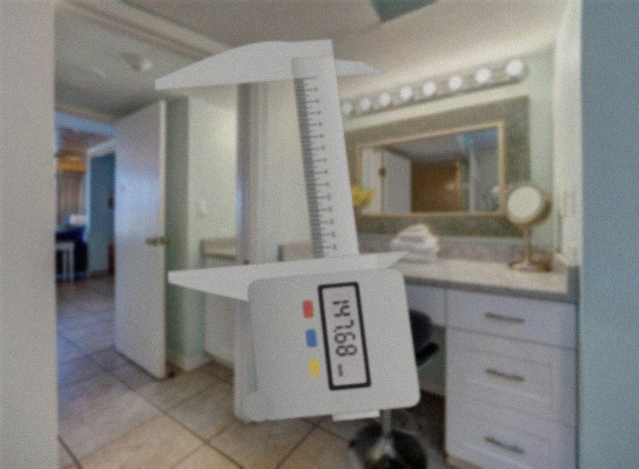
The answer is 147.68 mm
